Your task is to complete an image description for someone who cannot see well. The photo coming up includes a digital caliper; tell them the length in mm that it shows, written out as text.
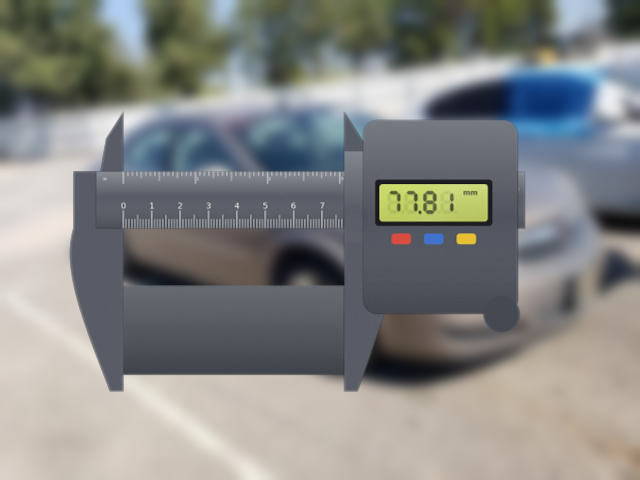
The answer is 77.81 mm
